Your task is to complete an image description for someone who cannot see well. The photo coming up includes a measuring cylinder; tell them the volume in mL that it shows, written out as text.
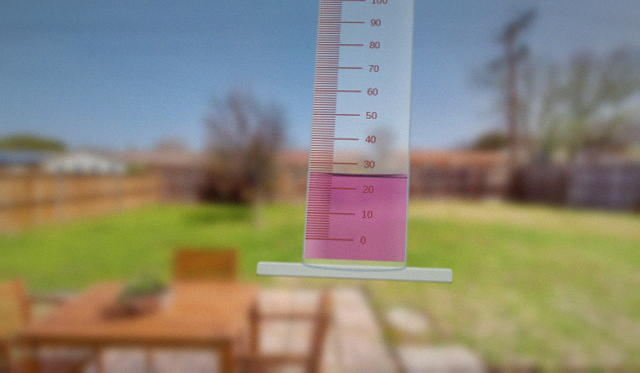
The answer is 25 mL
